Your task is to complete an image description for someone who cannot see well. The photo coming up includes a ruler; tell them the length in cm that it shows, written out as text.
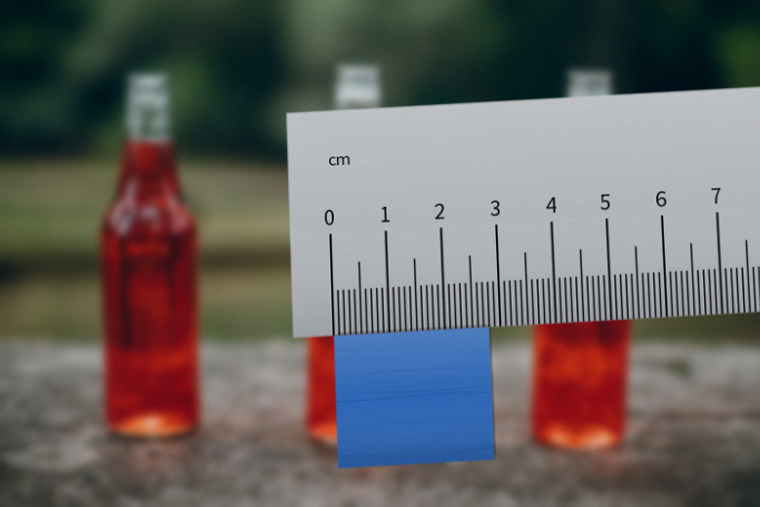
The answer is 2.8 cm
